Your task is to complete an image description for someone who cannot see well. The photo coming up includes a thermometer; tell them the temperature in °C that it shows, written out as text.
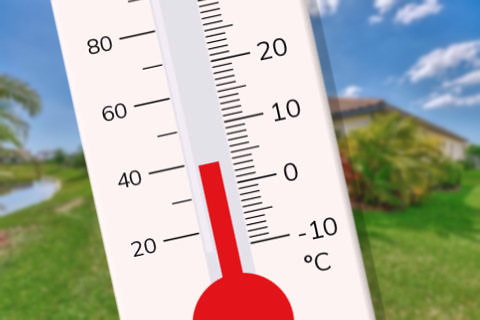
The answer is 4 °C
